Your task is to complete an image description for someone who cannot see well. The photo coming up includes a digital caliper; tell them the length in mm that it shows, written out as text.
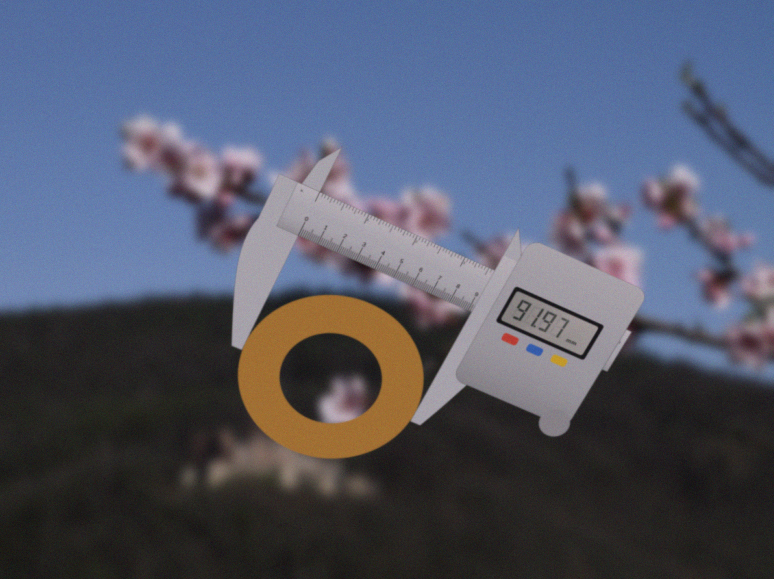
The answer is 91.97 mm
